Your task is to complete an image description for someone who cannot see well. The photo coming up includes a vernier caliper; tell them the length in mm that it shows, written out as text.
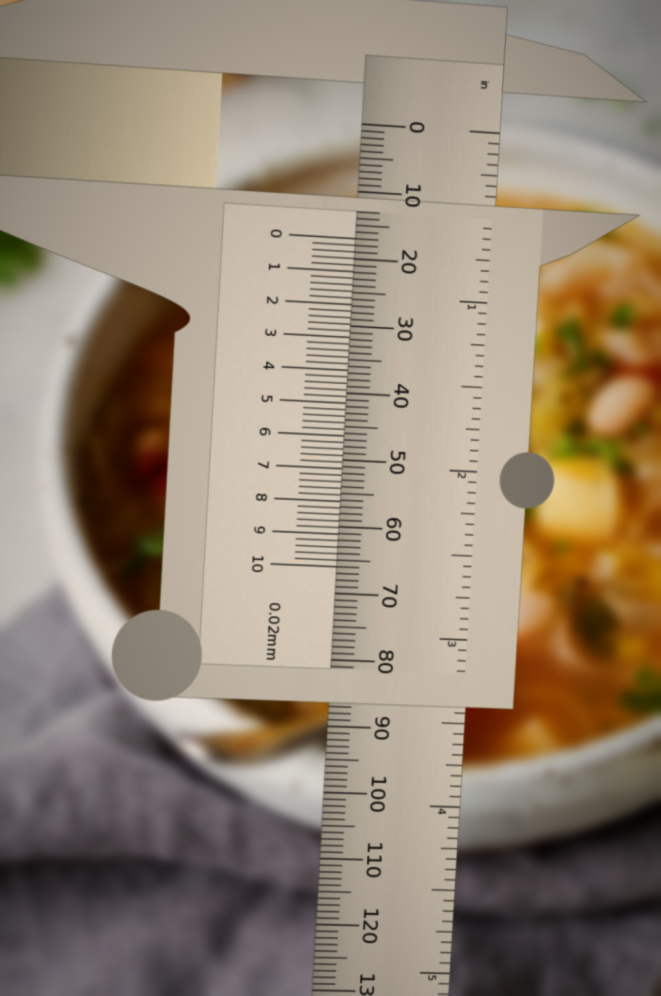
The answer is 17.0 mm
